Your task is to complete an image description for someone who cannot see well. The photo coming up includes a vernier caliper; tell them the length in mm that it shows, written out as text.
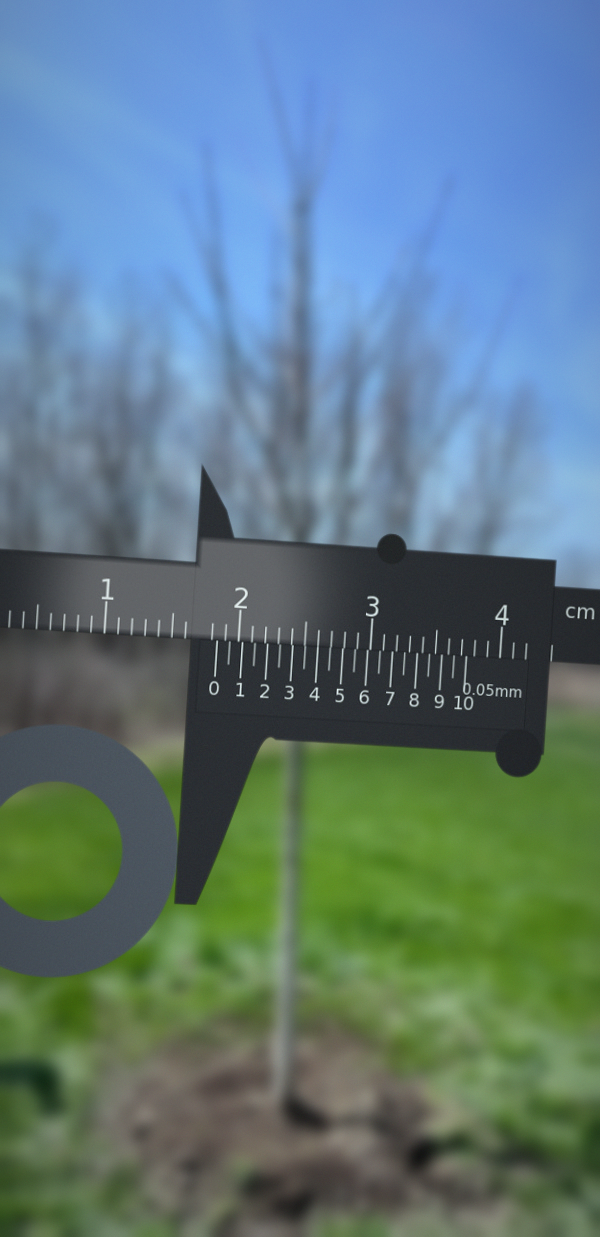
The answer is 18.4 mm
